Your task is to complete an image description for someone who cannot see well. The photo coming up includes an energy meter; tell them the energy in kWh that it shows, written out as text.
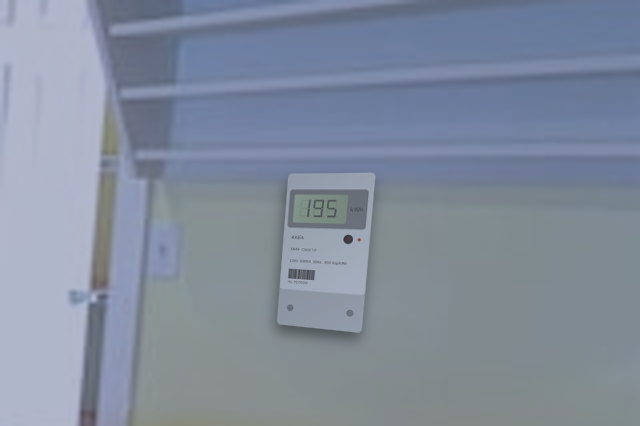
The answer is 195 kWh
